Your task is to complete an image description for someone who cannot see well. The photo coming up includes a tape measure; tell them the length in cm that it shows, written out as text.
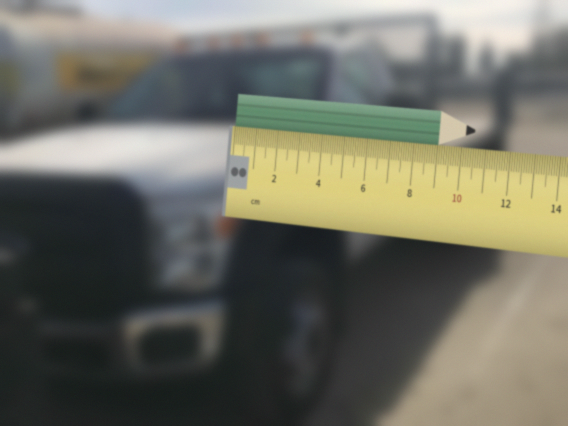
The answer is 10.5 cm
